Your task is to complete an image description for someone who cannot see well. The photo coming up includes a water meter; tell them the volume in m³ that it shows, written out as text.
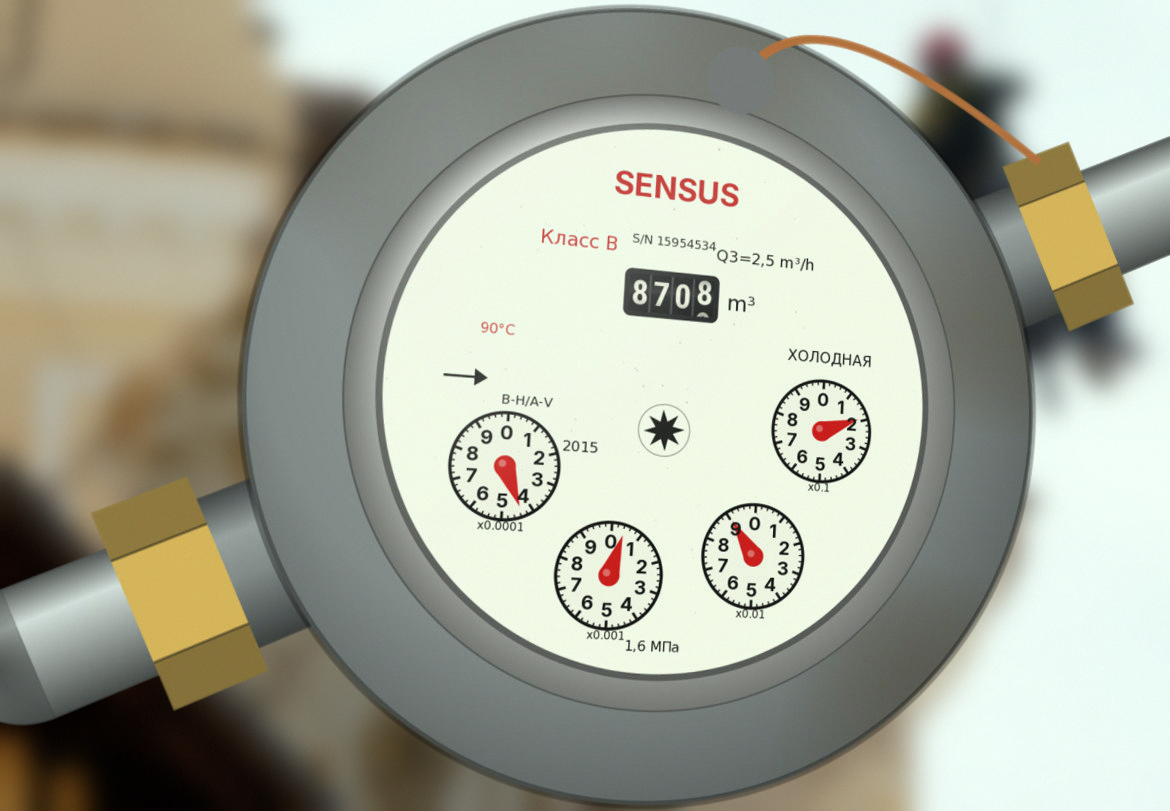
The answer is 8708.1904 m³
